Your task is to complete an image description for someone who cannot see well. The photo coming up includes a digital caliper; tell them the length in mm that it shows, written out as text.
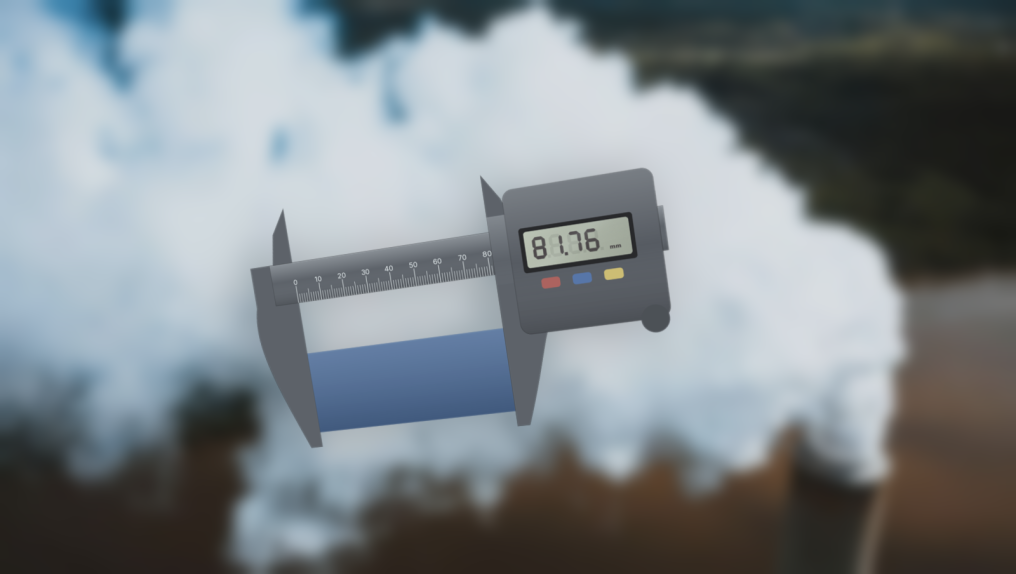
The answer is 81.76 mm
